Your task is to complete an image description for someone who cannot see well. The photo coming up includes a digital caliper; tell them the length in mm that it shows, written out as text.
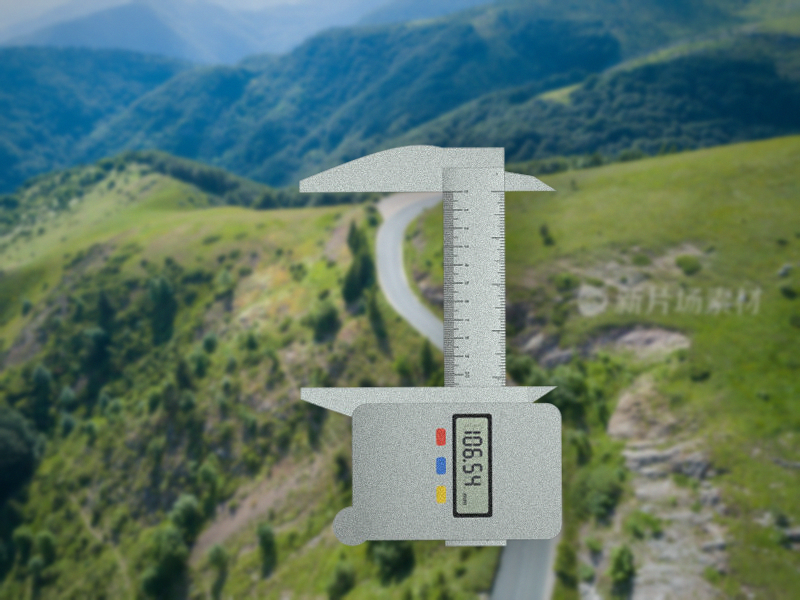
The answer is 106.54 mm
